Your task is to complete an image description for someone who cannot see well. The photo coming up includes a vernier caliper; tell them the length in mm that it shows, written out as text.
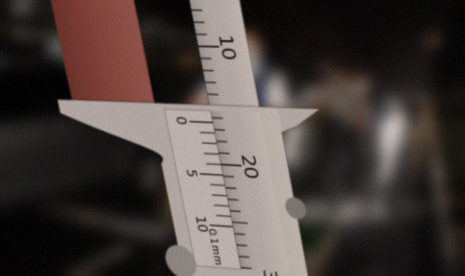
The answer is 16.4 mm
